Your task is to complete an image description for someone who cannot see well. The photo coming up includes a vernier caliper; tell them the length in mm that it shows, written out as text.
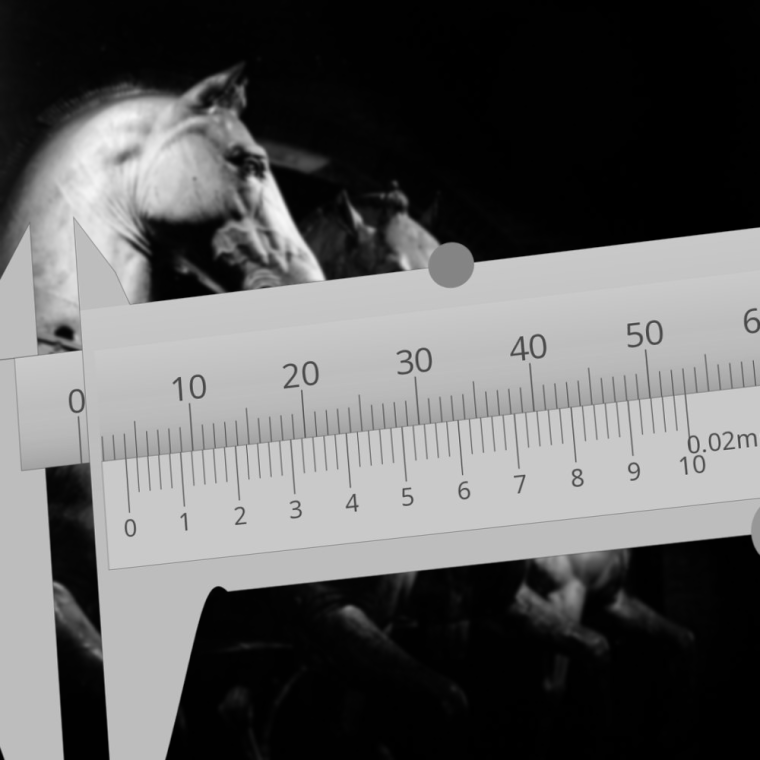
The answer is 4.0 mm
